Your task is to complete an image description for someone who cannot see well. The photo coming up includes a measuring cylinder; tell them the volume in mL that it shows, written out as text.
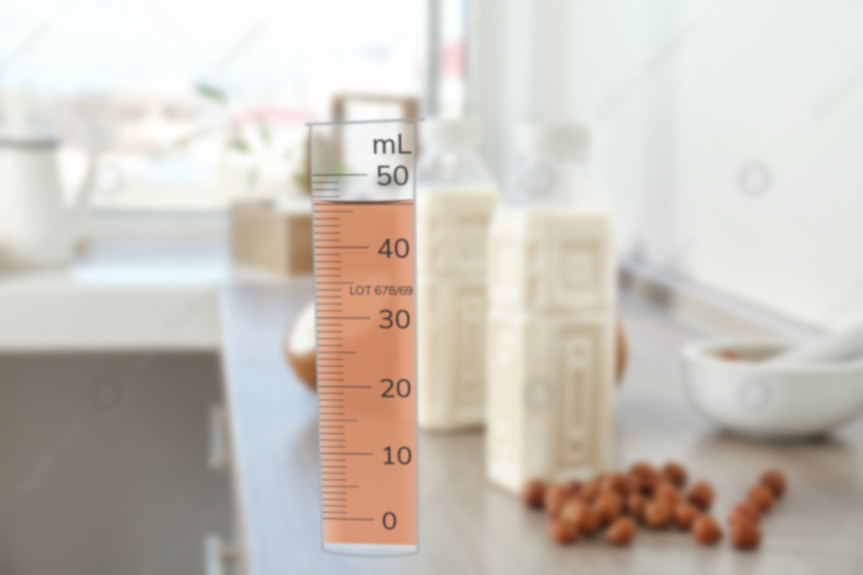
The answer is 46 mL
